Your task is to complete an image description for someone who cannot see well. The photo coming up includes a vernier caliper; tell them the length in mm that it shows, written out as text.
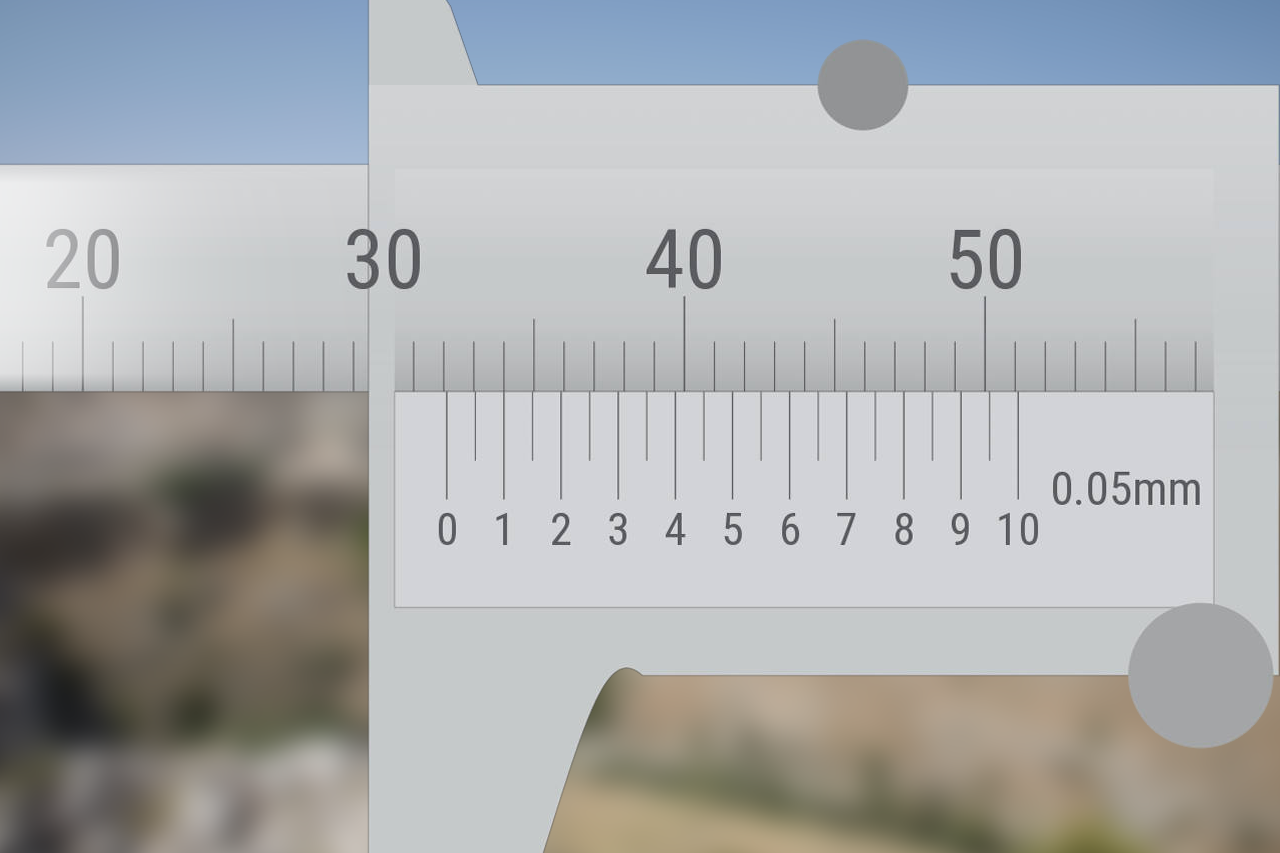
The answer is 32.10 mm
